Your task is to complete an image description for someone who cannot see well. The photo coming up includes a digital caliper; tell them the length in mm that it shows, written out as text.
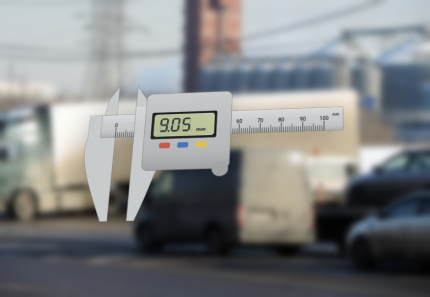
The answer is 9.05 mm
